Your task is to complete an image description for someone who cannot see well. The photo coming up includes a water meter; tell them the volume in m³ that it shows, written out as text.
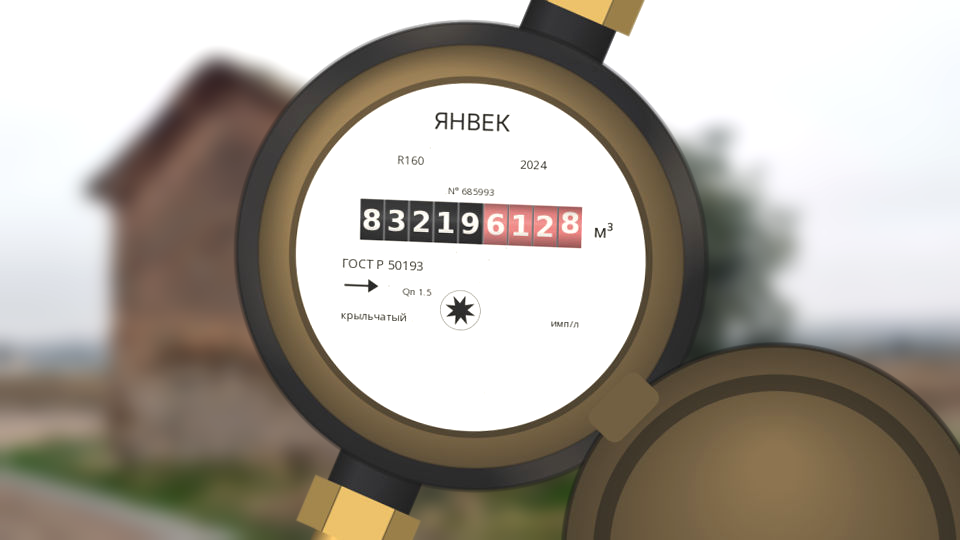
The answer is 83219.6128 m³
